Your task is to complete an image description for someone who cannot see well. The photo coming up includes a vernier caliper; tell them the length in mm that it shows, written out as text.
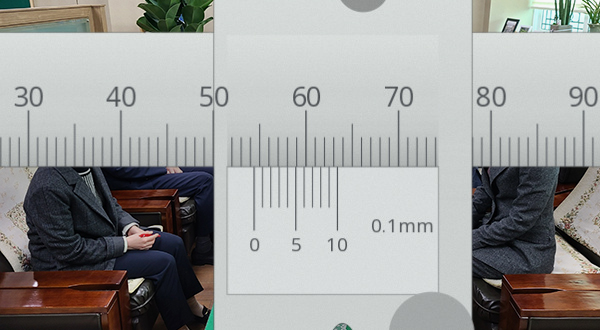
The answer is 54.4 mm
